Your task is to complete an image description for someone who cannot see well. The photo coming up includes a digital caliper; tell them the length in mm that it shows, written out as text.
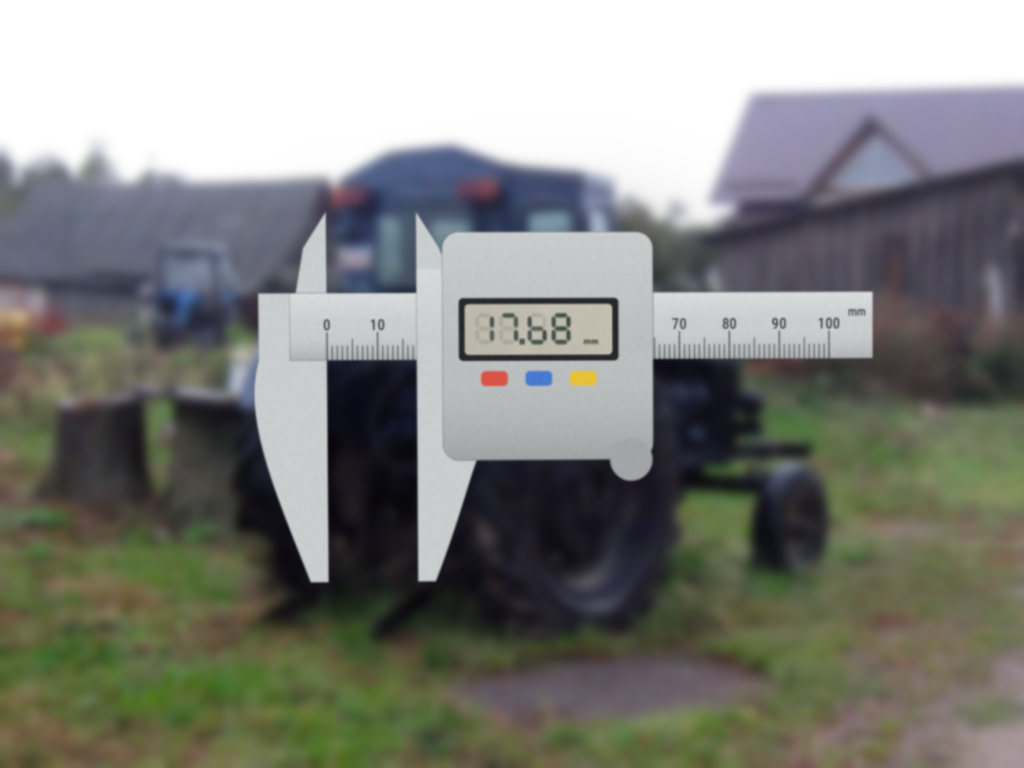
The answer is 17.68 mm
